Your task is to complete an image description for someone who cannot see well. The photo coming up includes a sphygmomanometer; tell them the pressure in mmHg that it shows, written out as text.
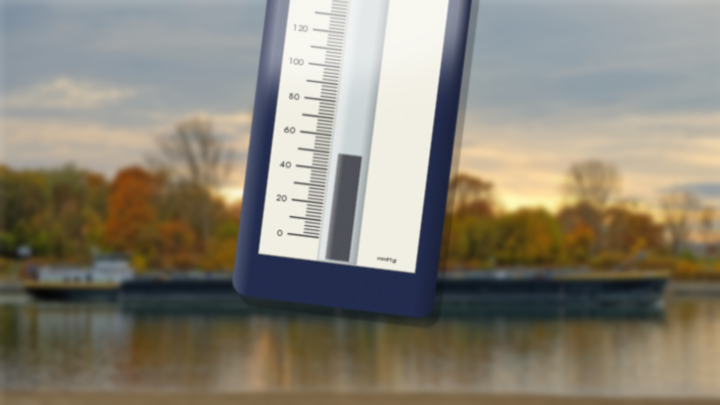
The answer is 50 mmHg
